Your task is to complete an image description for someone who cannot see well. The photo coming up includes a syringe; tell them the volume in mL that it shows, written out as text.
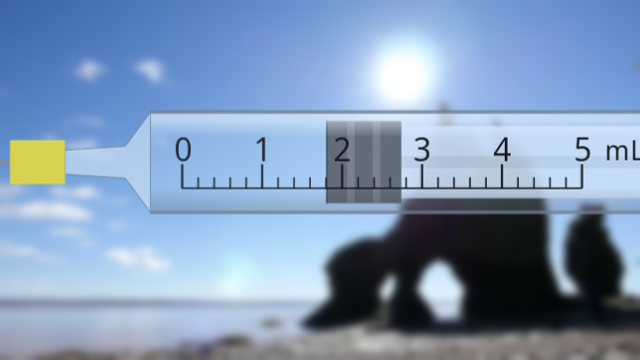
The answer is 1.8 mL
